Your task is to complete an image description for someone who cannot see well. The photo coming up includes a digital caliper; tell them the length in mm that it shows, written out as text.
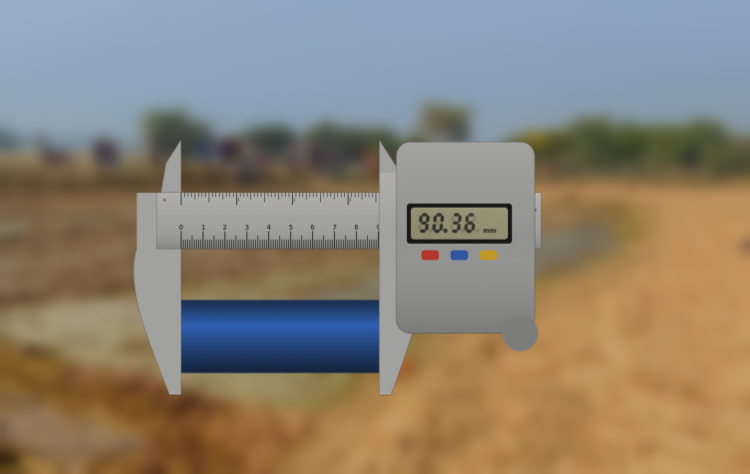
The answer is 90.36 mm
